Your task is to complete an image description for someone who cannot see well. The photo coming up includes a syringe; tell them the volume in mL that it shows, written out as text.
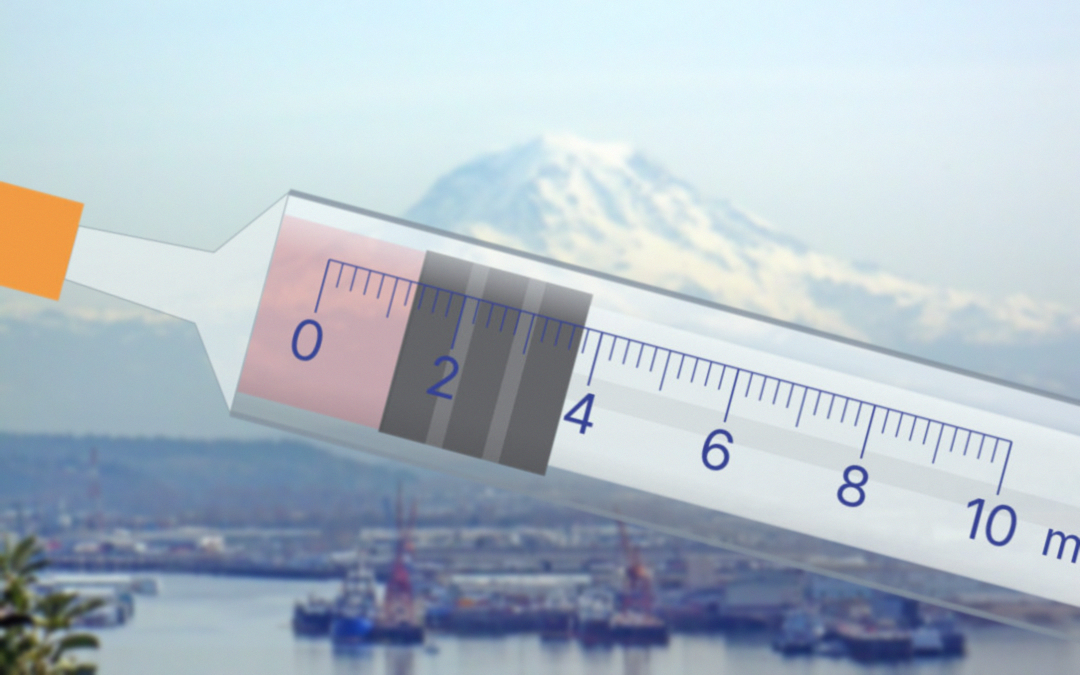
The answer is 1.3 mL
